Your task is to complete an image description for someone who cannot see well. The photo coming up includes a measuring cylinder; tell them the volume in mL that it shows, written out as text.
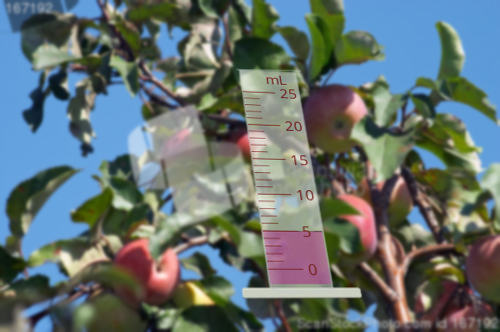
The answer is 5 mL
